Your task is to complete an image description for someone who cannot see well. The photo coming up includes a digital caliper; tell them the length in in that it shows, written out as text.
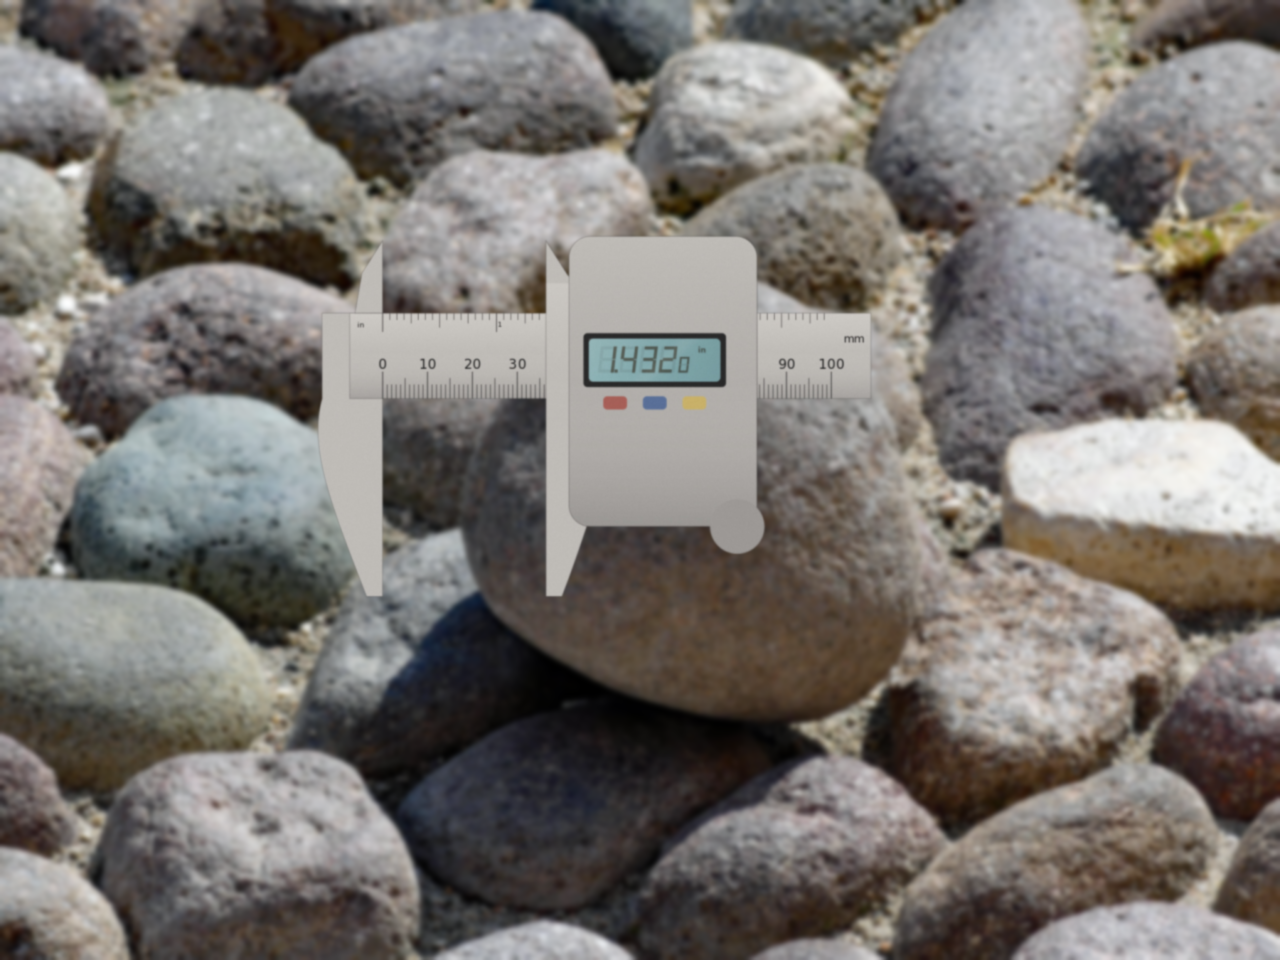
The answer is 1.4320 in
